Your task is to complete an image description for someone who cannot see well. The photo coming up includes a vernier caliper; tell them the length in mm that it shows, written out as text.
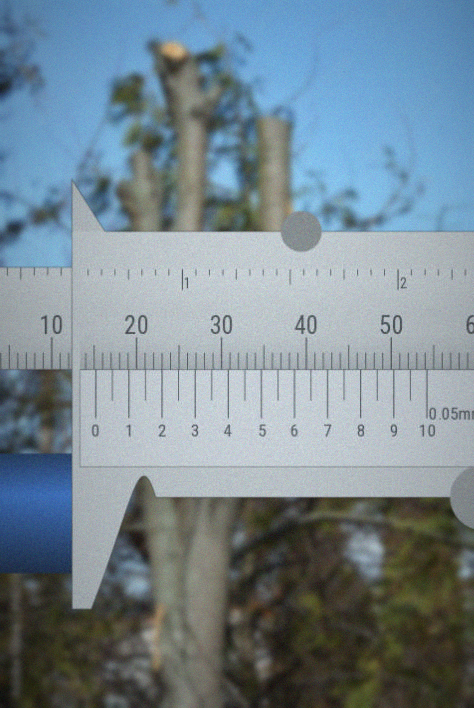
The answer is 15.2 mm
